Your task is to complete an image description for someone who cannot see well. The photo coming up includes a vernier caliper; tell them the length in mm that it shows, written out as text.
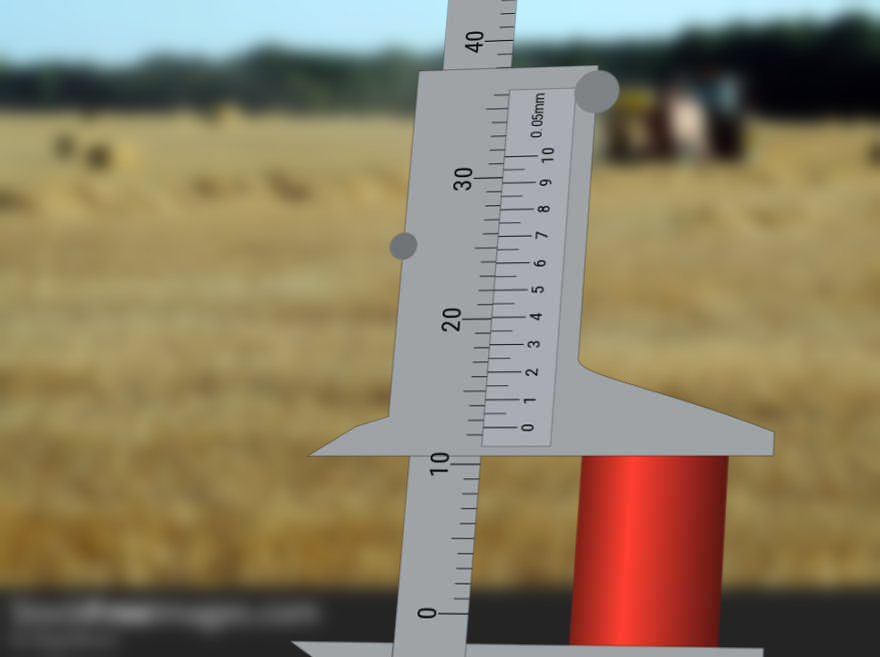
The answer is 12.5 mm
